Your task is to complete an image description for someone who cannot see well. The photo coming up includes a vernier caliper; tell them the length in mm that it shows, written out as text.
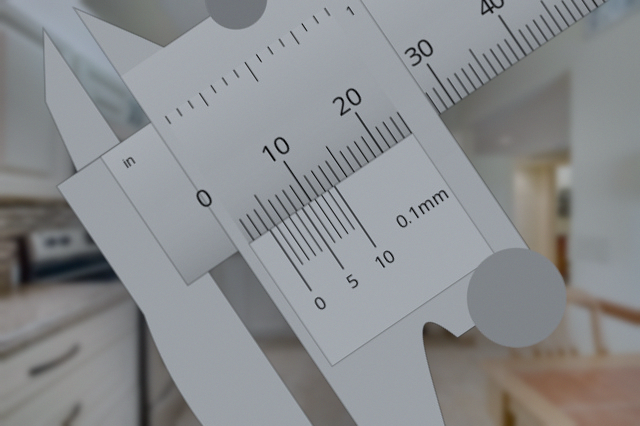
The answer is 4.2 mm
